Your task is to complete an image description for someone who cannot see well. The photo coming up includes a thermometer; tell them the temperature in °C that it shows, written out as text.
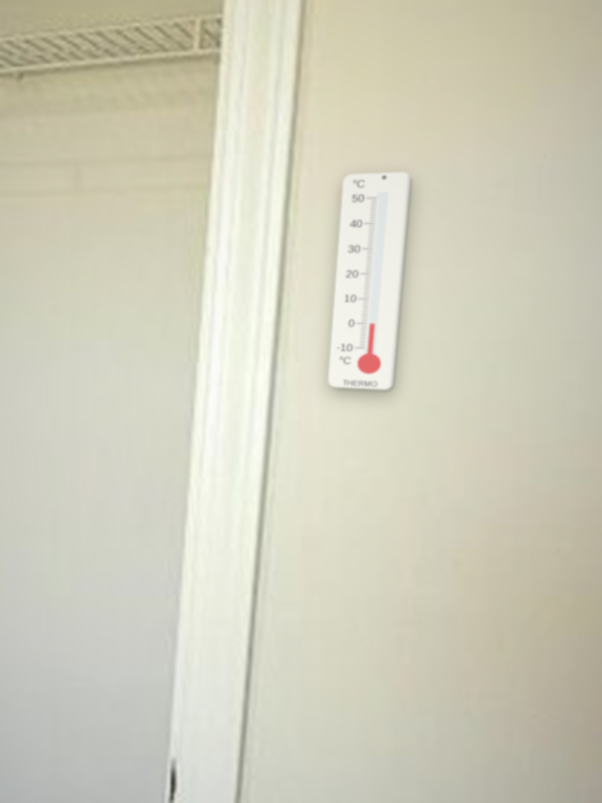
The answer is 0 °C
